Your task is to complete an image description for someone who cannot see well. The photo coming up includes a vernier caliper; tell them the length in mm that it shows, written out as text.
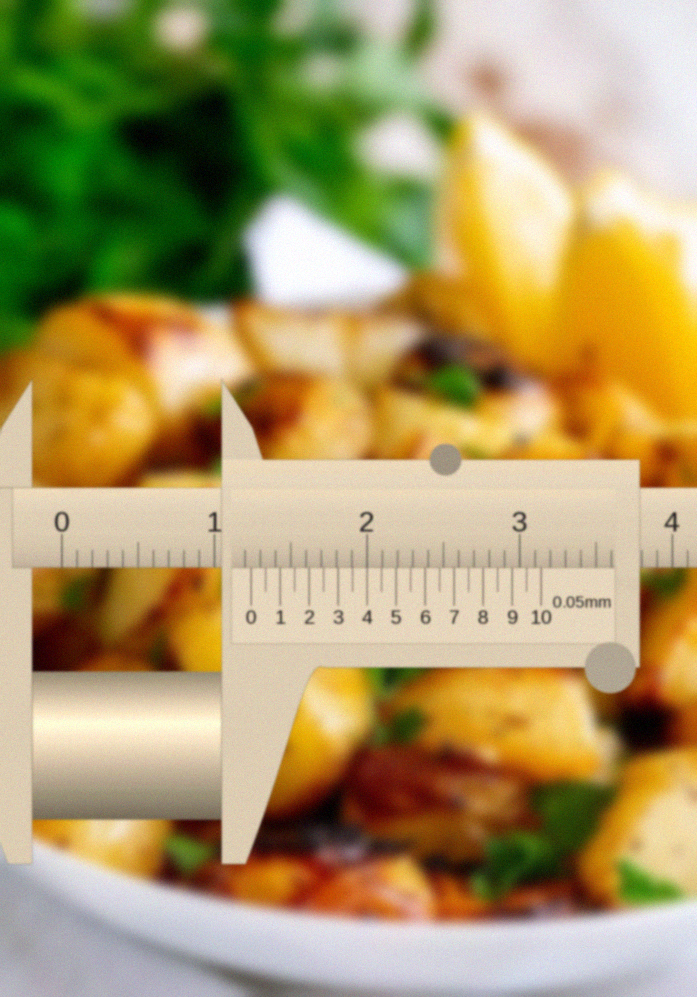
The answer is 12.4 mm
